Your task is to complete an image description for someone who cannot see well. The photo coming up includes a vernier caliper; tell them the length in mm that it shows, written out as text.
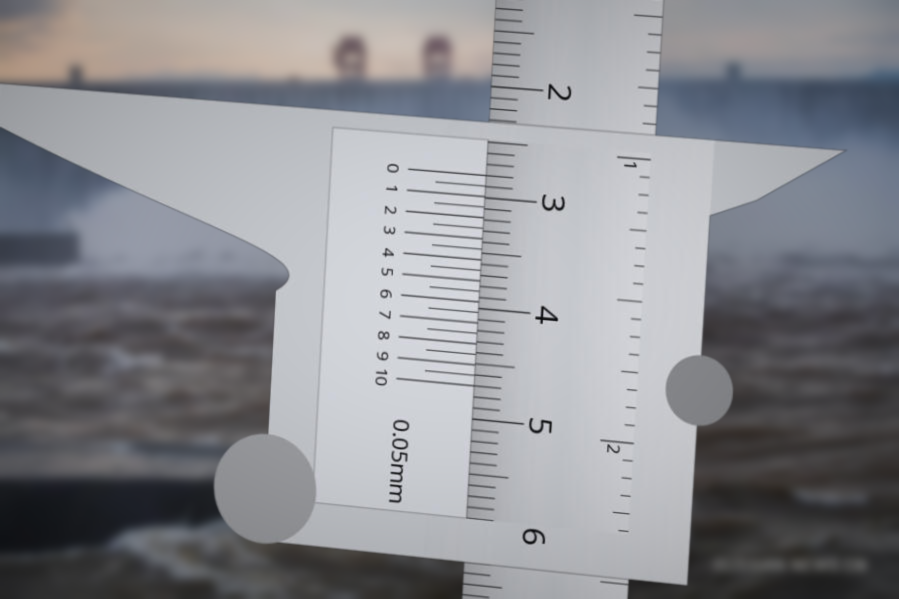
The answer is 28.0 mm
